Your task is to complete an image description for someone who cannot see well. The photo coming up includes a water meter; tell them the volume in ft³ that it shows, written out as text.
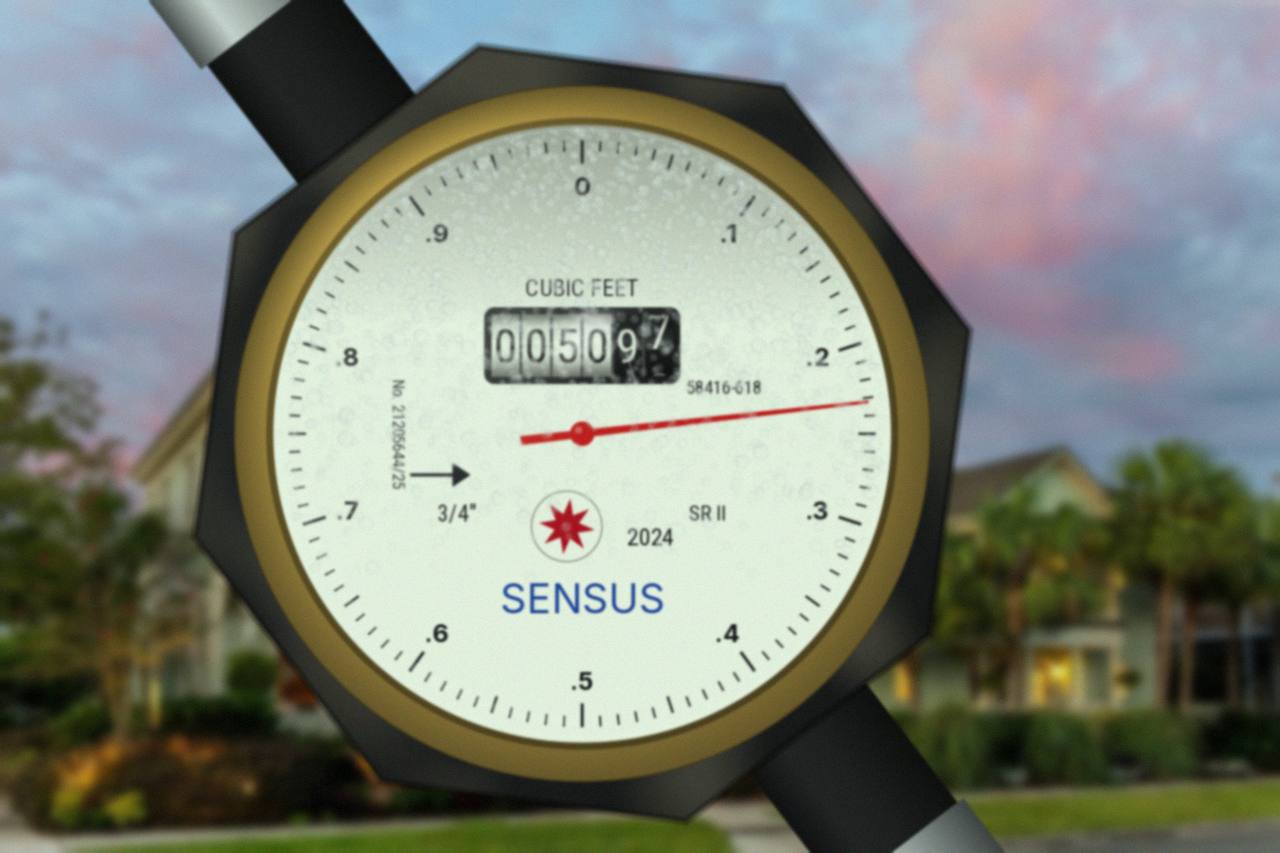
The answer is 5097.23 ft³
